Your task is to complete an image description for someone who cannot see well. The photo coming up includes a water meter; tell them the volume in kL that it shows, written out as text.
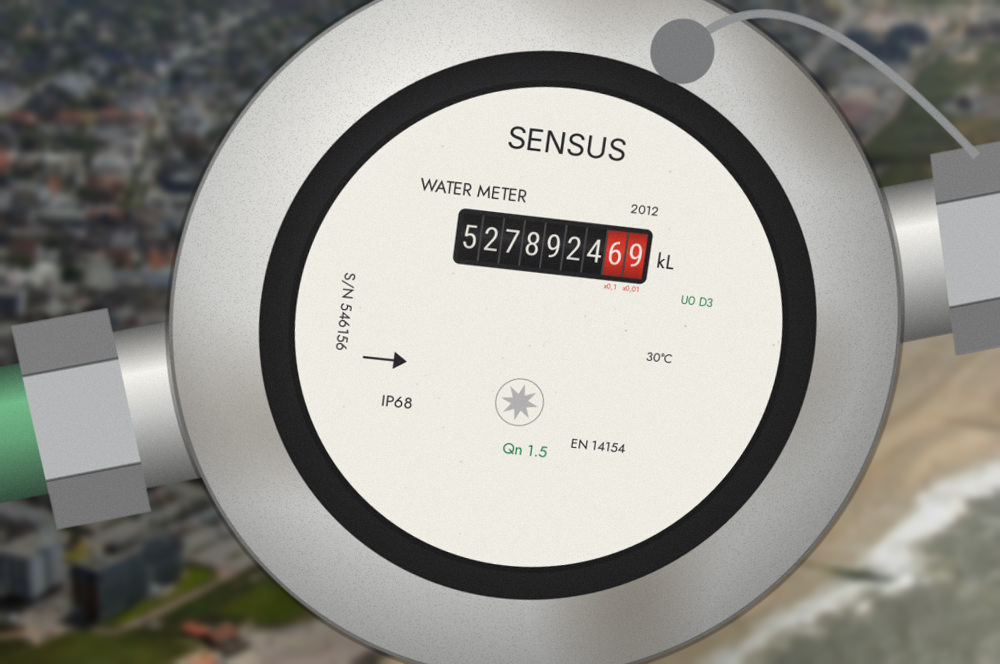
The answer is 5278924.69 kL
